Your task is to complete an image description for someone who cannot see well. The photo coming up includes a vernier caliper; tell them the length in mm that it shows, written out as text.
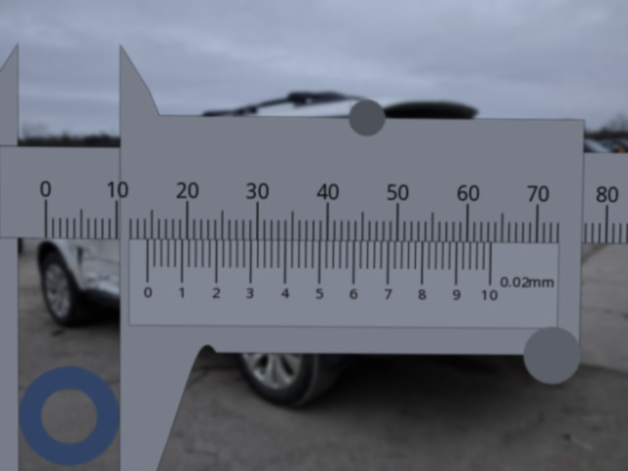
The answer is 14.4 mm
